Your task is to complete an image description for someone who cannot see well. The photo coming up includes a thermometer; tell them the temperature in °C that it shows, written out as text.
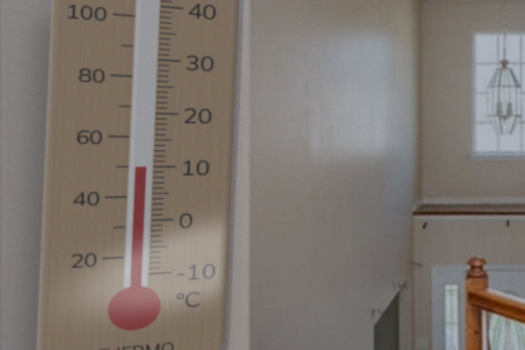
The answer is 10 °C
